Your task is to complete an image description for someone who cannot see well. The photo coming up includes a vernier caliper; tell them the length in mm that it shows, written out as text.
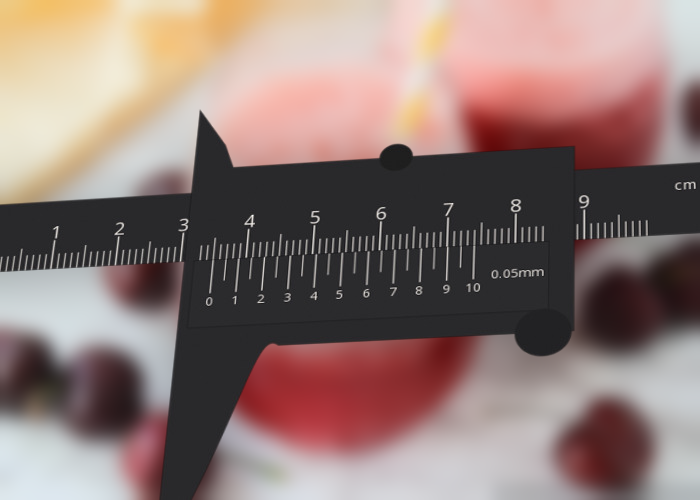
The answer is 35.0 mm
